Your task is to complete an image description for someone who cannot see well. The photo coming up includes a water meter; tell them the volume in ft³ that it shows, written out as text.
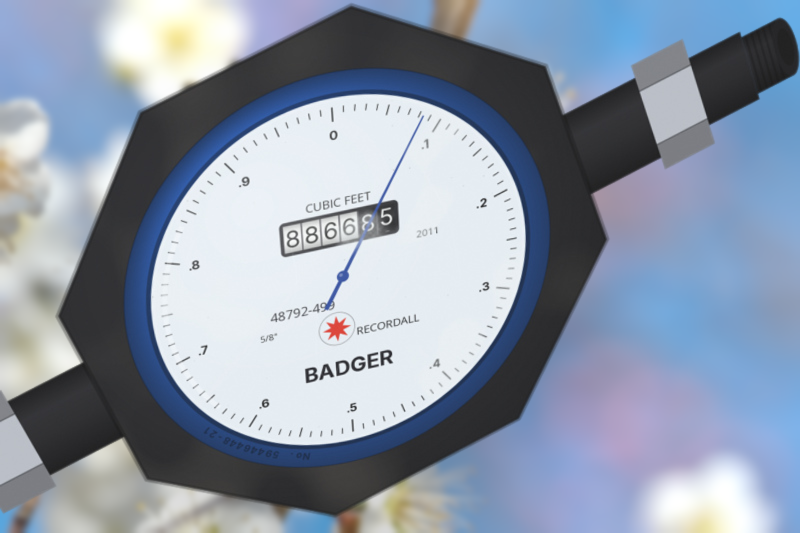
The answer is 886685.08 ft³
